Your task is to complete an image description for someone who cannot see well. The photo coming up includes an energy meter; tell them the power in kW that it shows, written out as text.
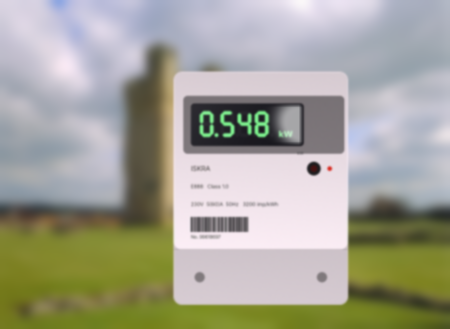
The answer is 0.548 kW
